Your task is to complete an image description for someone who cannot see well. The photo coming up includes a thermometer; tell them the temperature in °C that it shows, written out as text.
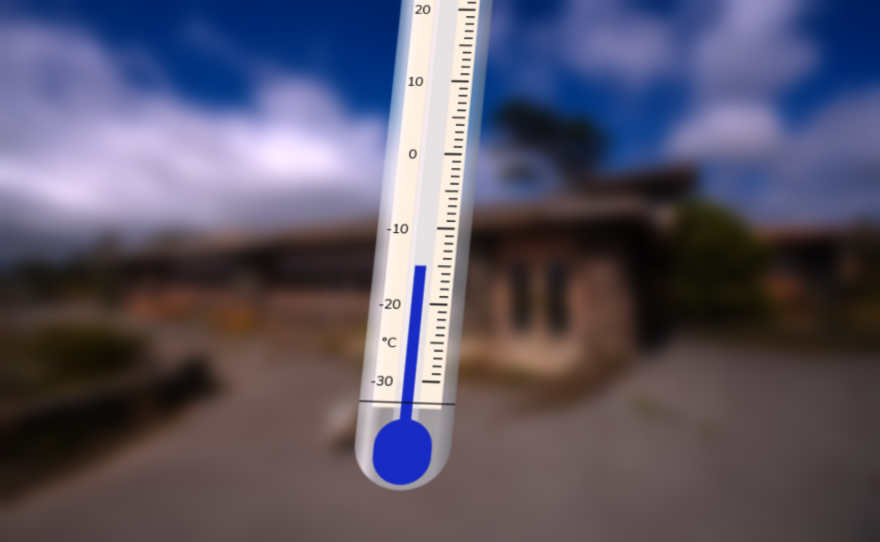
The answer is -15 °C
